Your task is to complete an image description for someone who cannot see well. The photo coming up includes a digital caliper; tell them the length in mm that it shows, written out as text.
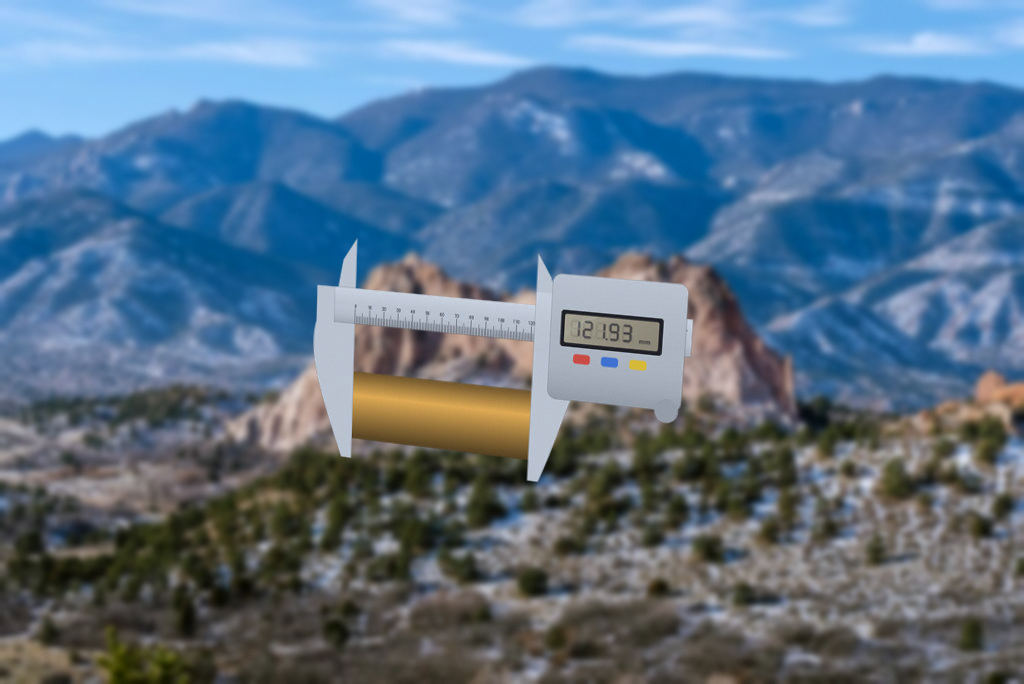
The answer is 121.93 mm
